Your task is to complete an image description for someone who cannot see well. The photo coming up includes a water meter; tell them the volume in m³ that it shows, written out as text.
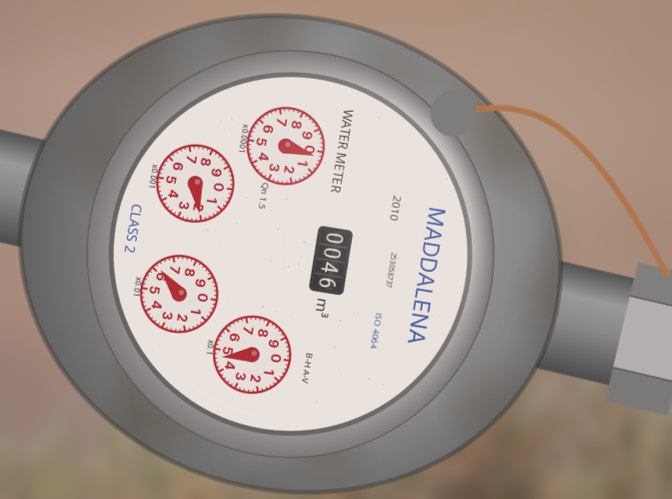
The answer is 46.4620 m³
